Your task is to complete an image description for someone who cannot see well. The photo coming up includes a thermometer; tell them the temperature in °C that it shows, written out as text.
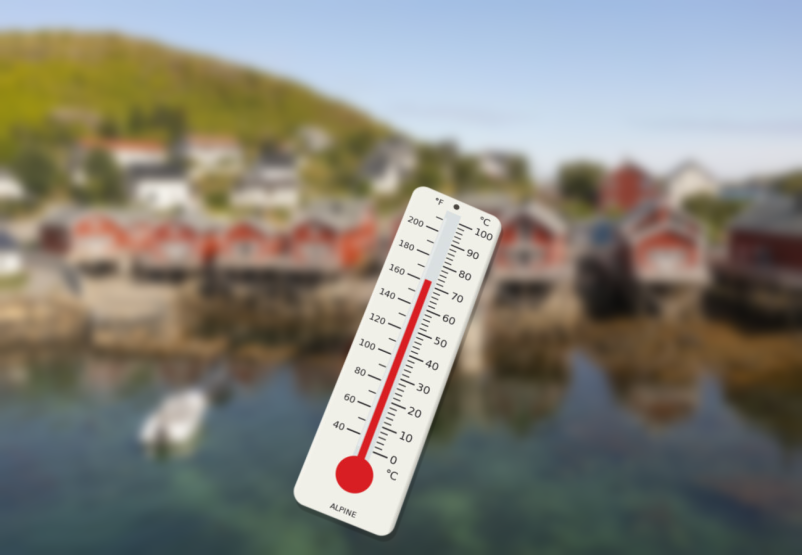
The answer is 72 °C
